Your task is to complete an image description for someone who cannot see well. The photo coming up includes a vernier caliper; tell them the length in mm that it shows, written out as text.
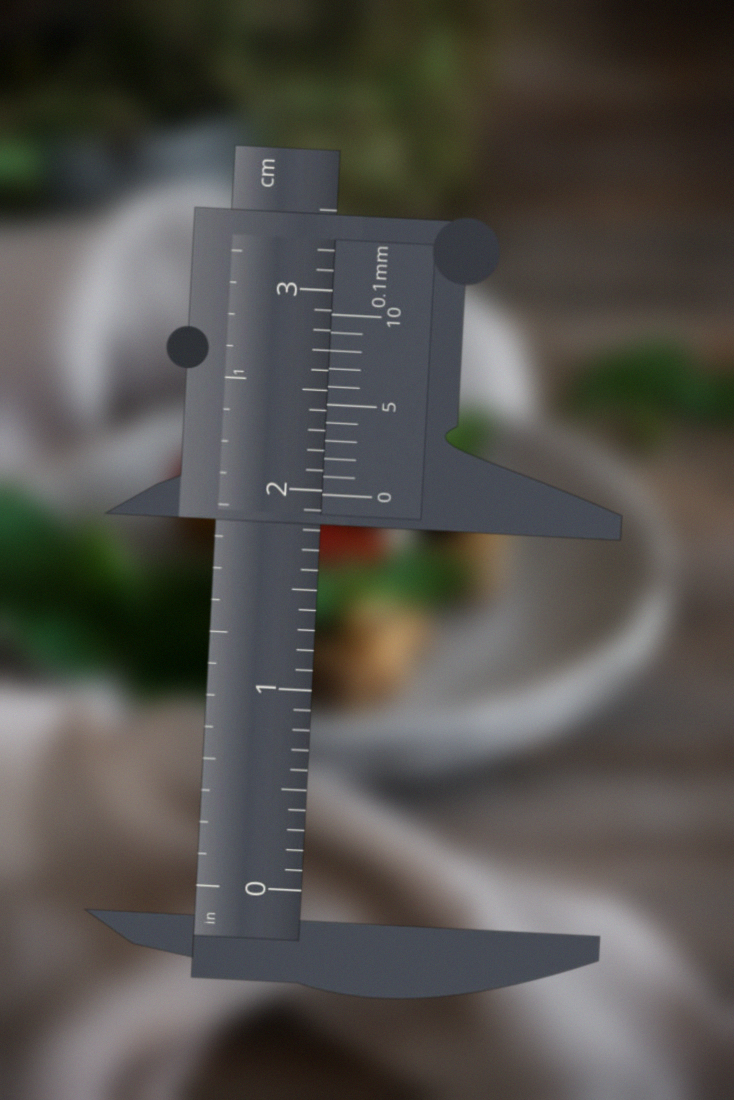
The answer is 19.8 mm
